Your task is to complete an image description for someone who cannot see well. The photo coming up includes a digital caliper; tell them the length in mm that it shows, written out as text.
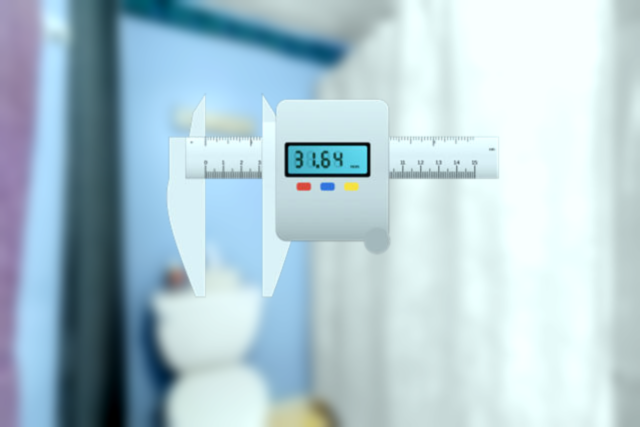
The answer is 31.64 mm
